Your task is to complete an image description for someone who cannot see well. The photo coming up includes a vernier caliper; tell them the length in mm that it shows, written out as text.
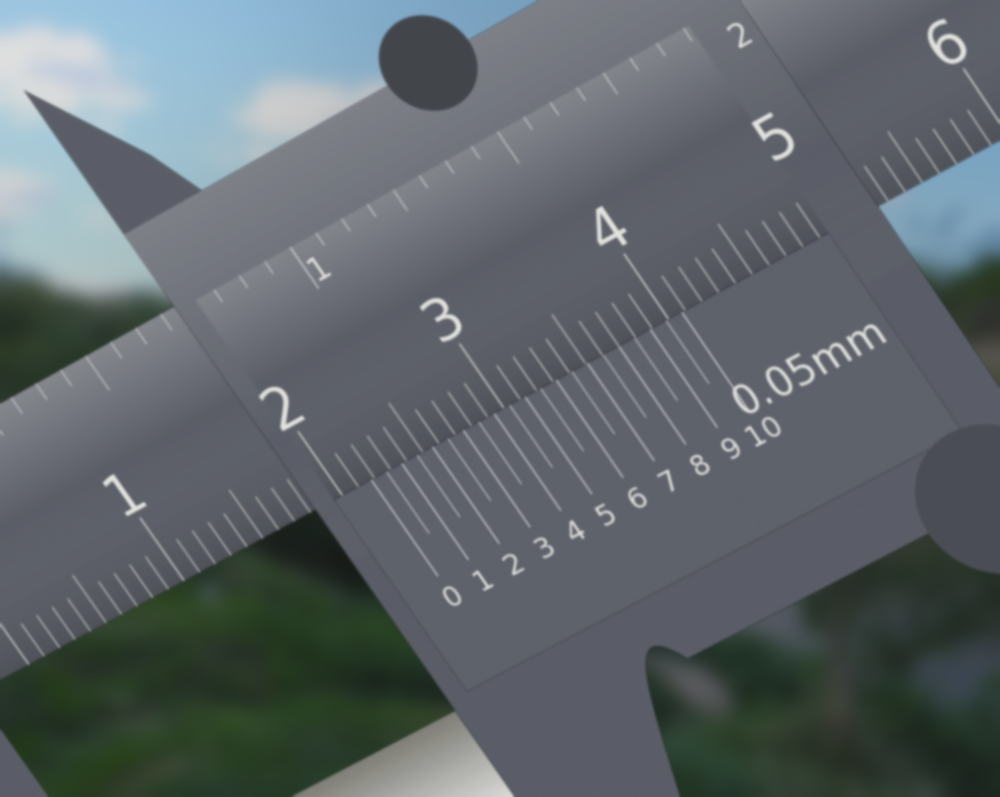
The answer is 21.8 mm
